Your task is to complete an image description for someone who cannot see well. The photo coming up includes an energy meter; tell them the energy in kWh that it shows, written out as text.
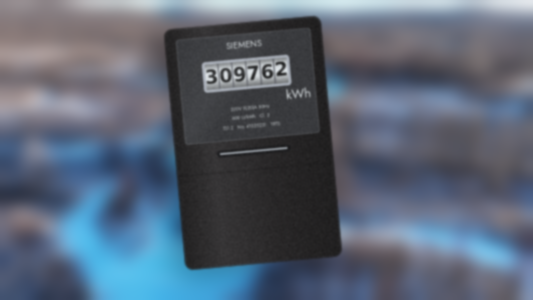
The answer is 309762 kWh
